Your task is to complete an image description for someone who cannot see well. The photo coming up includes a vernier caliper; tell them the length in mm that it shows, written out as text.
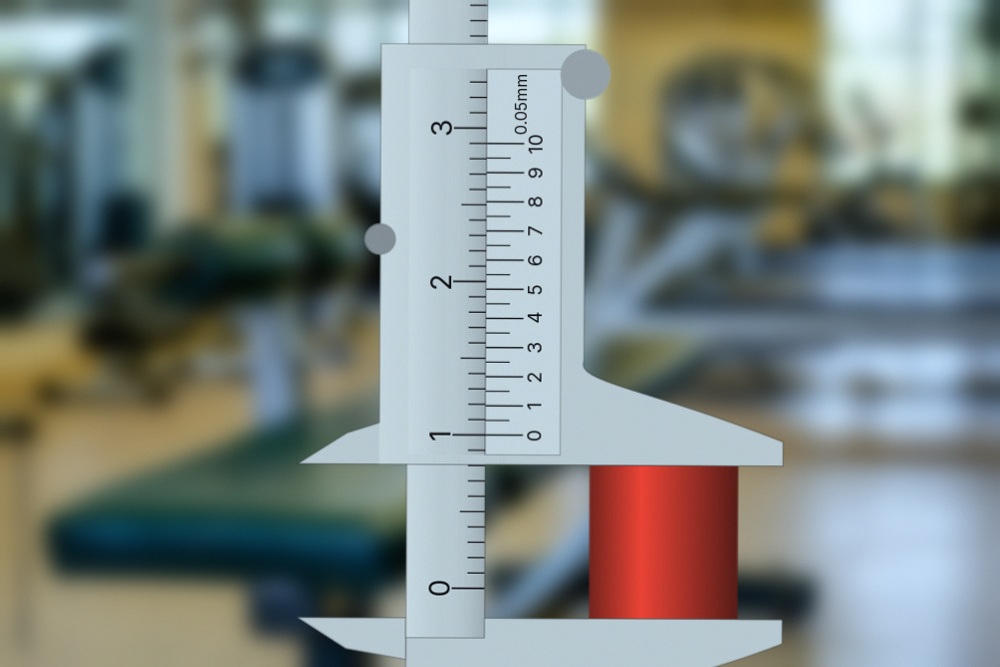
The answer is 10.0 mm
